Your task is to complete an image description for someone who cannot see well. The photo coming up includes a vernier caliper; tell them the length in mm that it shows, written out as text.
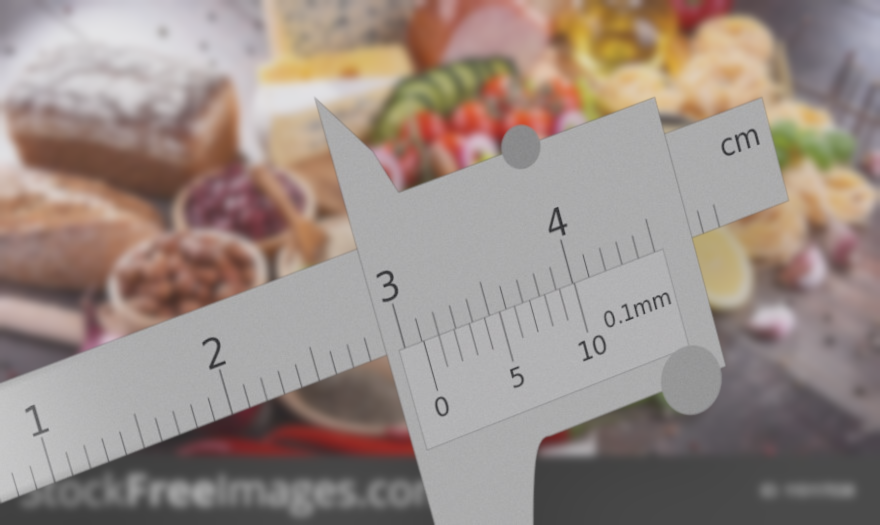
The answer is 31.1 mm
